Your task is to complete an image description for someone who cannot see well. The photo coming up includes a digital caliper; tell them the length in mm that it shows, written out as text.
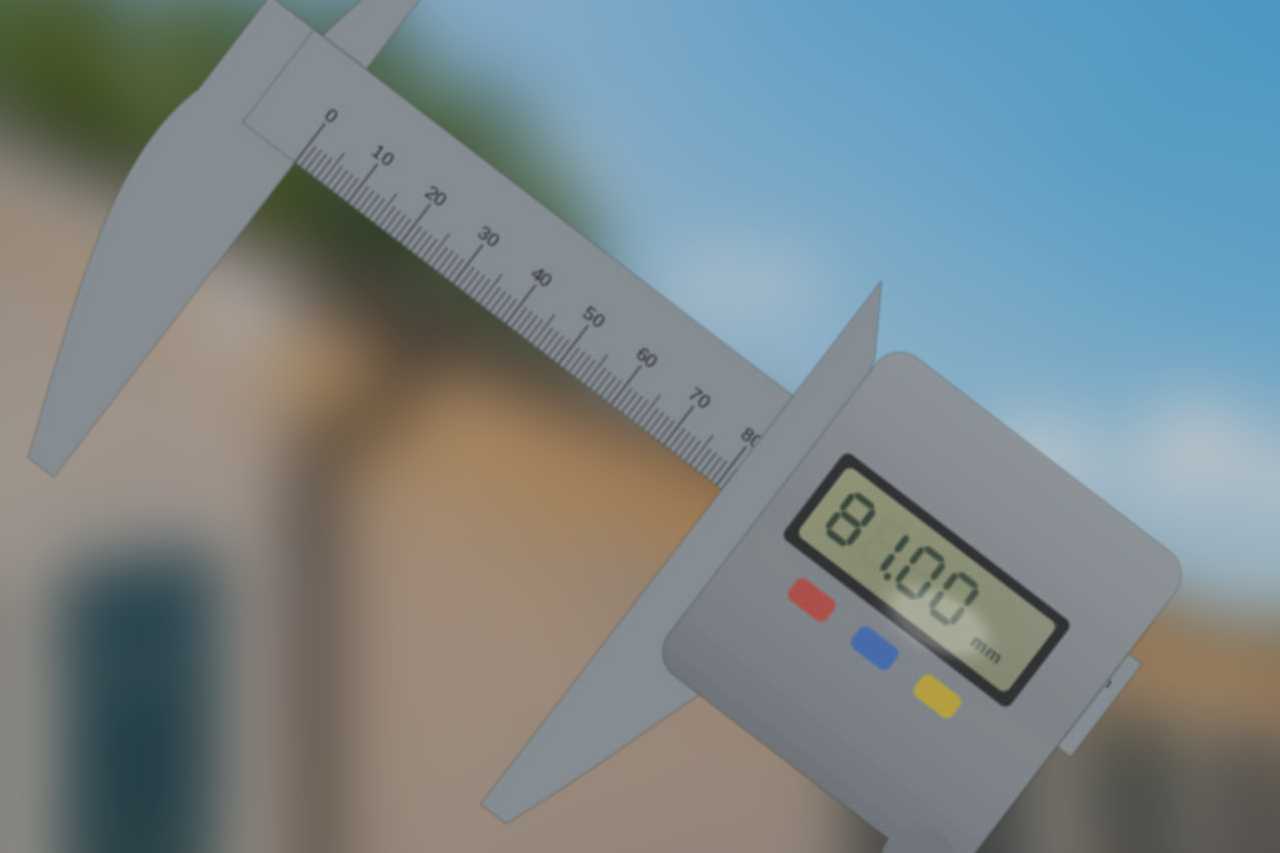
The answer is 81.00 mm
